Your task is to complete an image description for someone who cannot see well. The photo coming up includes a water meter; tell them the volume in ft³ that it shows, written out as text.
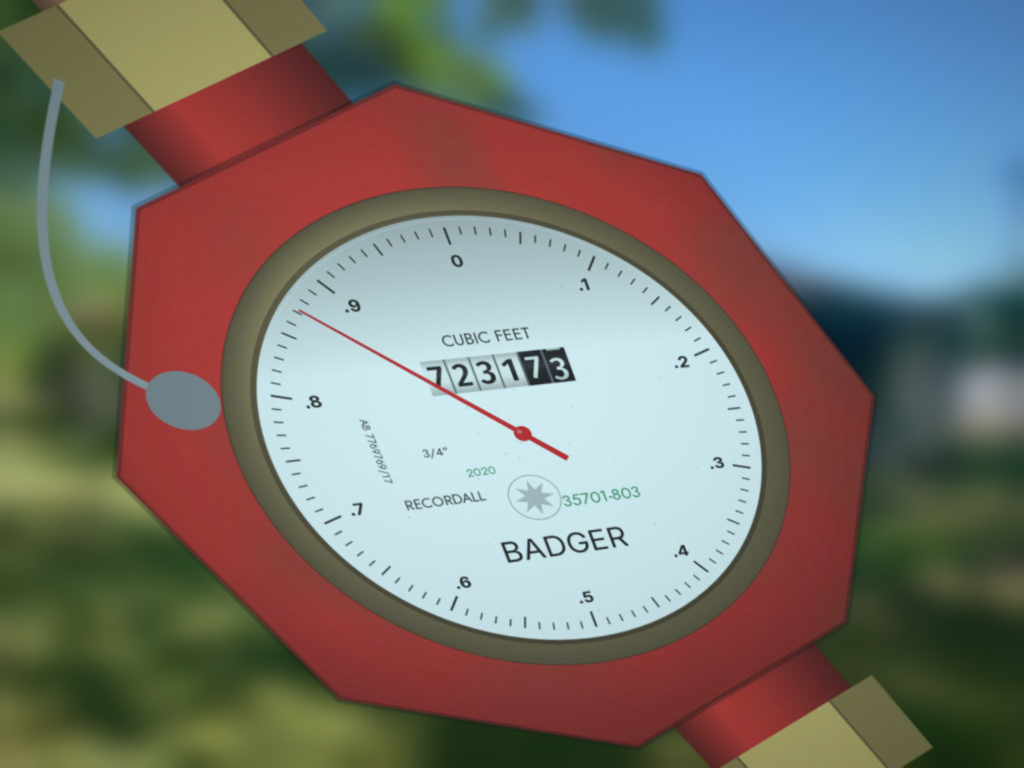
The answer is 723172.87 ft³
